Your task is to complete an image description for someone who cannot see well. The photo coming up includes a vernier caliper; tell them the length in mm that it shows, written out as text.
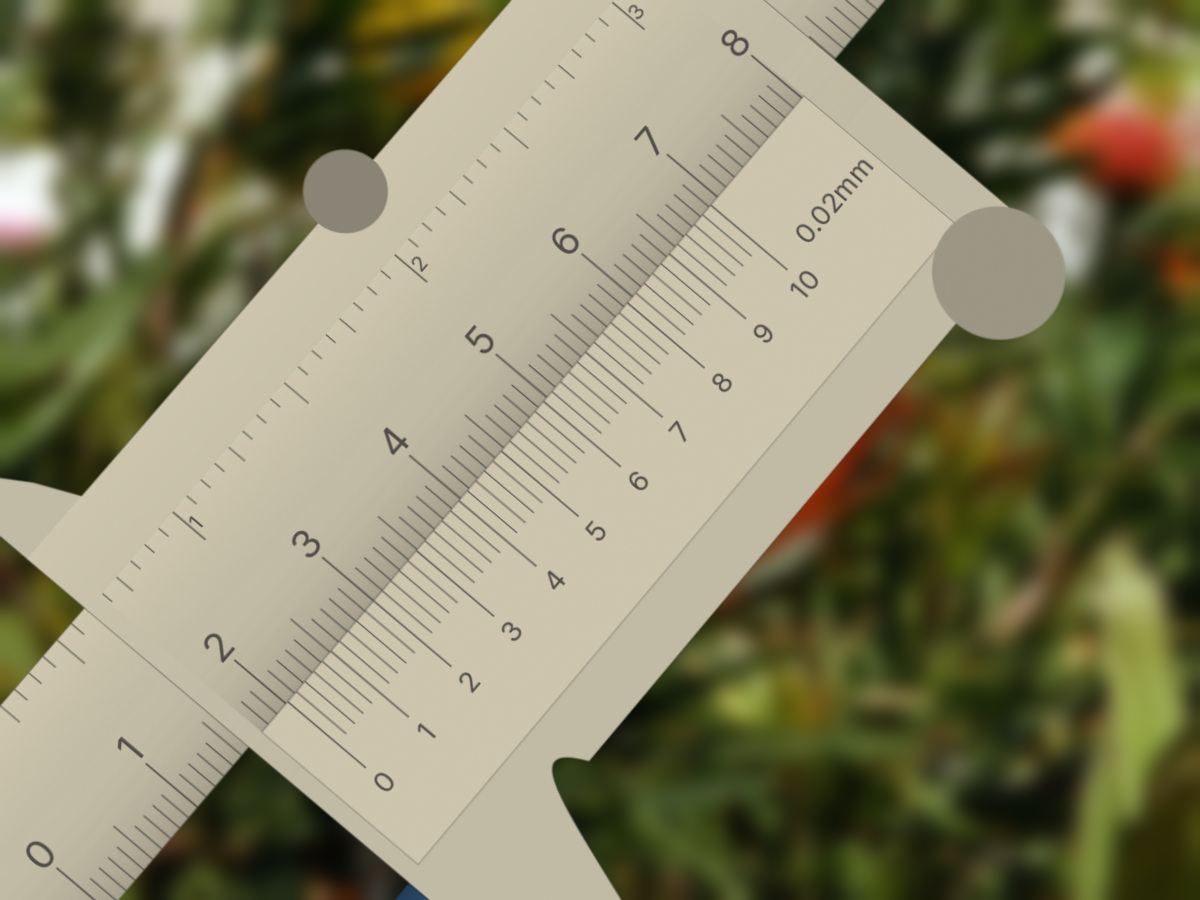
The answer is 20.2 mm
